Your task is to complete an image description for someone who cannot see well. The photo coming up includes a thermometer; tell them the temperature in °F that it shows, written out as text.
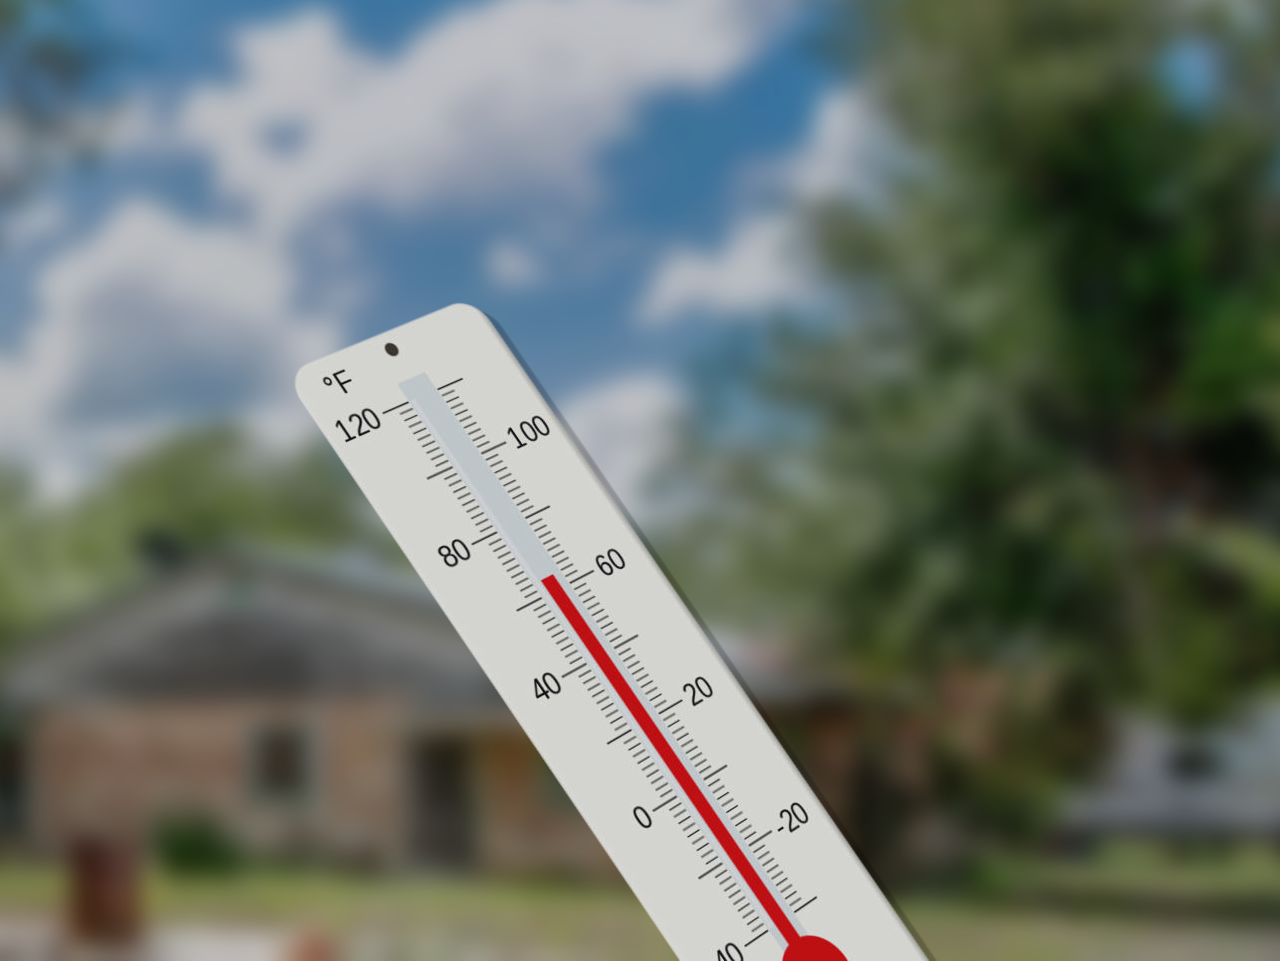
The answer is 64 °F
